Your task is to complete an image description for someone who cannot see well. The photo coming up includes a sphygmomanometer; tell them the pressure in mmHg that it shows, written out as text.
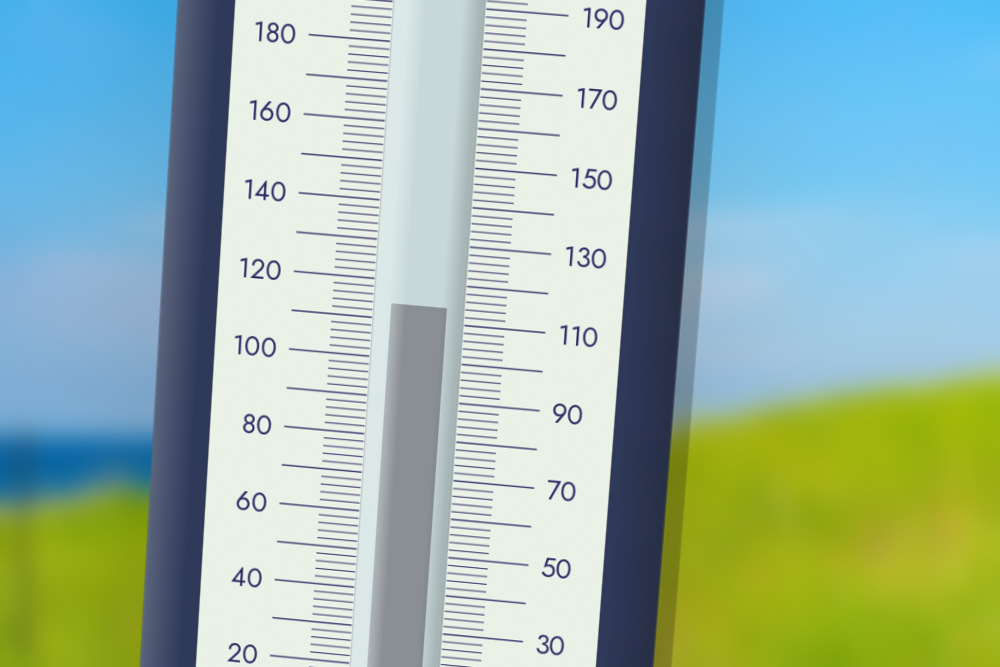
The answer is 114 mmHg
